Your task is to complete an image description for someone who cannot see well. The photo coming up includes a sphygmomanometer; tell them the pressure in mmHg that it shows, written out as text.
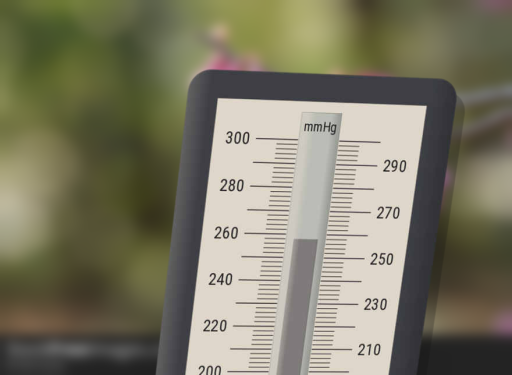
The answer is 258 mmHg
